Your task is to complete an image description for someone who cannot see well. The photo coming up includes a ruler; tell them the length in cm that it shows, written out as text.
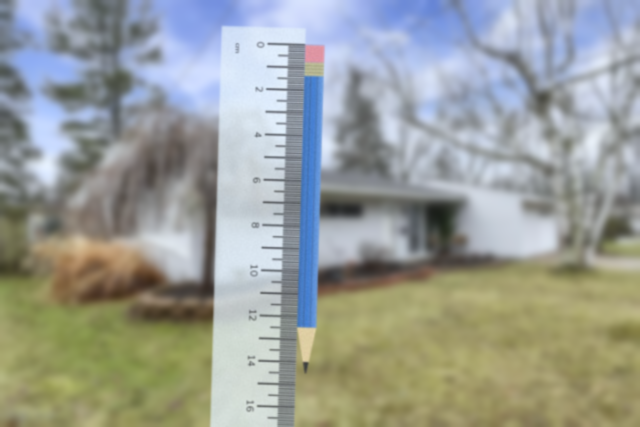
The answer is 14.5 cm
